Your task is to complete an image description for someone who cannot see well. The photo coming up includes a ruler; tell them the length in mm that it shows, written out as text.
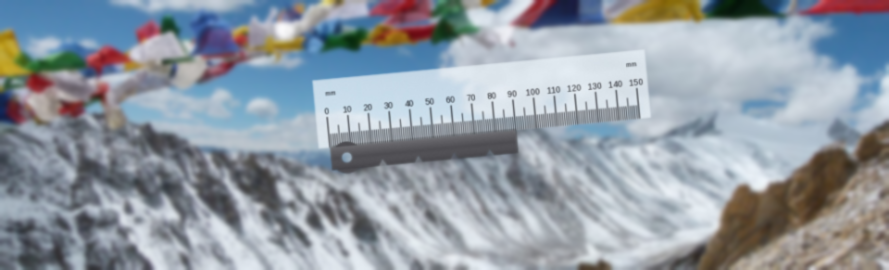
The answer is 90 mm
